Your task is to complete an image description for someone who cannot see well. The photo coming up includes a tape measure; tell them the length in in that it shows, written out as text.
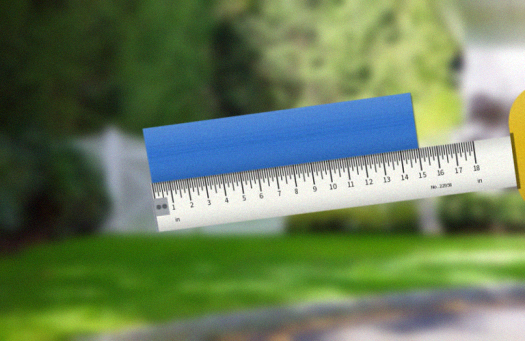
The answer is 15 in
